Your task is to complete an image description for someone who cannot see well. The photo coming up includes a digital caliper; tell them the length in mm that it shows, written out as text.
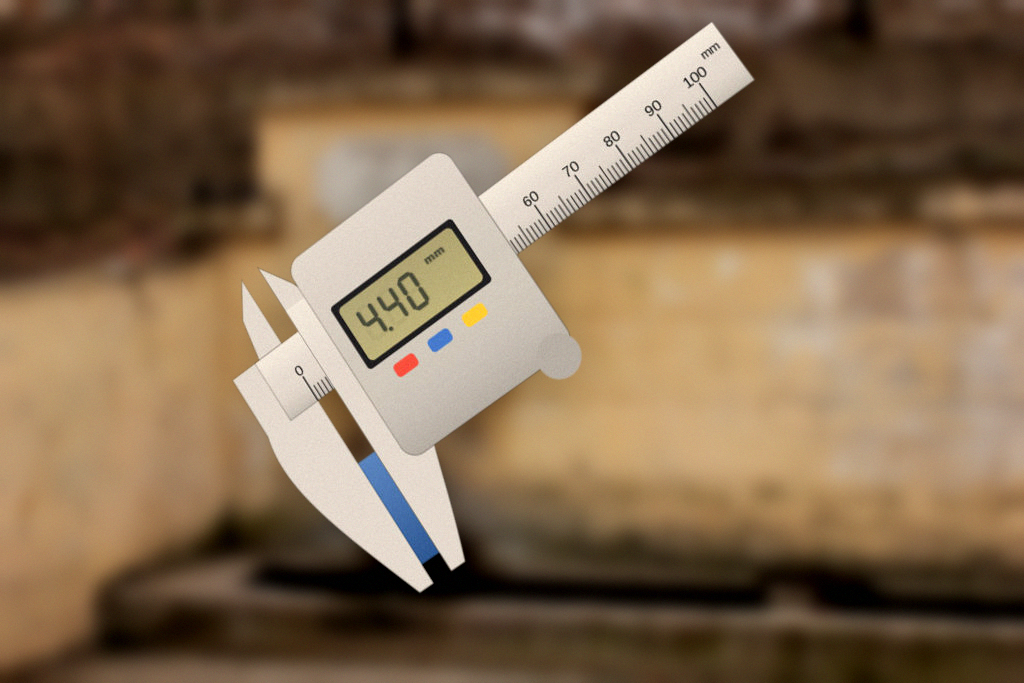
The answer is 4.40 mm
